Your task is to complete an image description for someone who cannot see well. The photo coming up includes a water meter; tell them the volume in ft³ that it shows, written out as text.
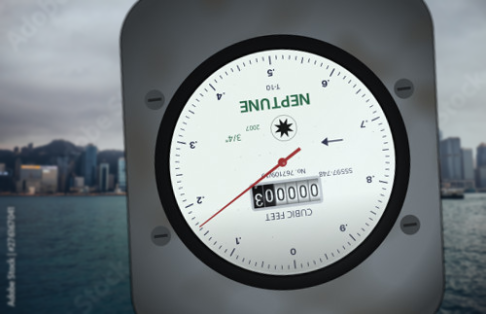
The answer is 3.16 ft³
